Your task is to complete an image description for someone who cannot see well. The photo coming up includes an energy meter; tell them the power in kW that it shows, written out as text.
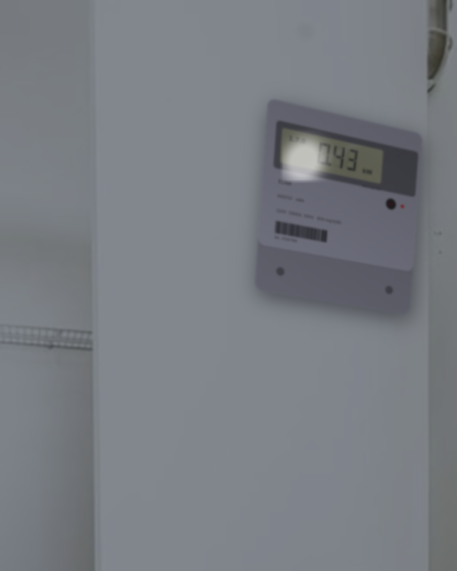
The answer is 0.43 kW
